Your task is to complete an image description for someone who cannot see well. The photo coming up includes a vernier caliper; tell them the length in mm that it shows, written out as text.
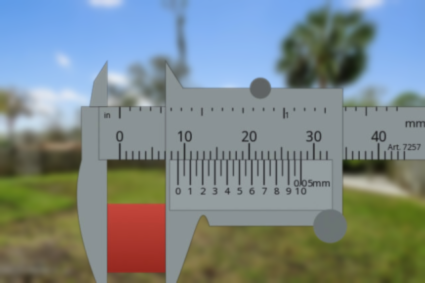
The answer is 9.0 mm
